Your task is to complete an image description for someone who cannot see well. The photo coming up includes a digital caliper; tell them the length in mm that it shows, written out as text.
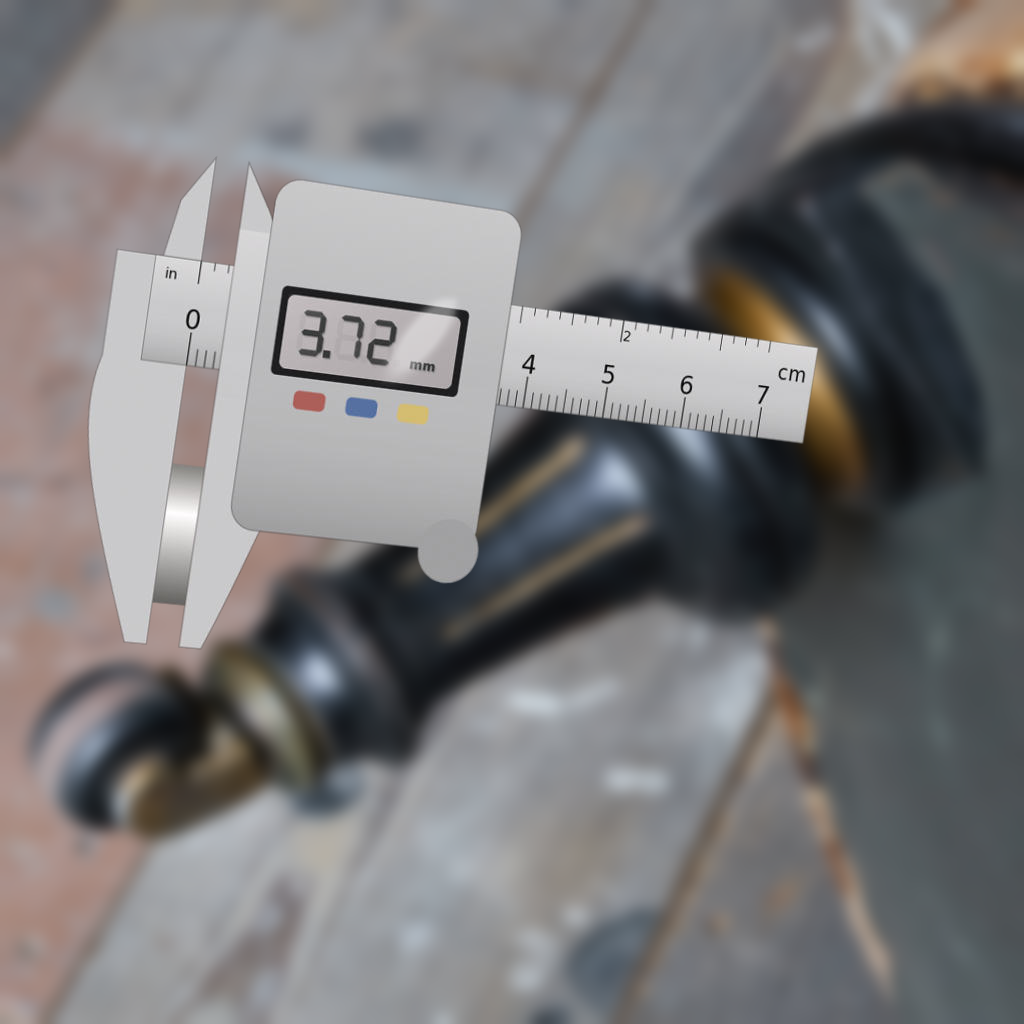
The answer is 3.72 mm
